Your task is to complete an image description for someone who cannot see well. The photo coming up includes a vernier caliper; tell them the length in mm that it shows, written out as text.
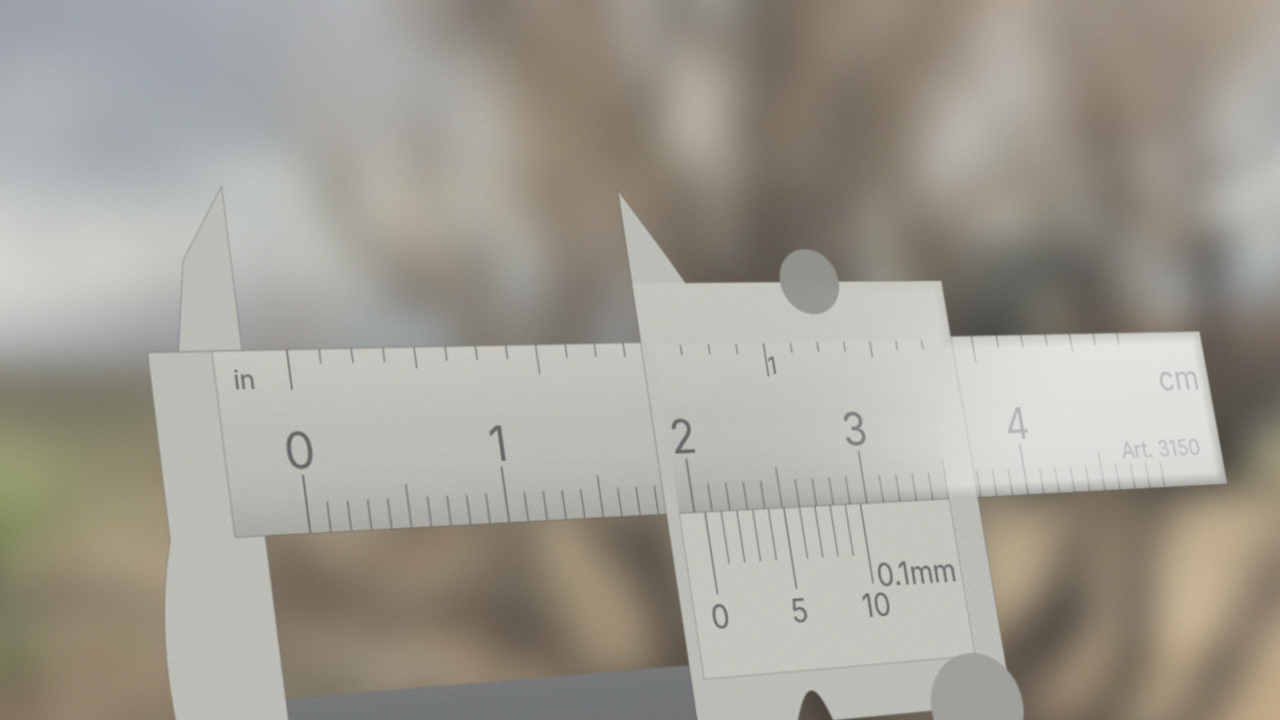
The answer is 20.6 mm
